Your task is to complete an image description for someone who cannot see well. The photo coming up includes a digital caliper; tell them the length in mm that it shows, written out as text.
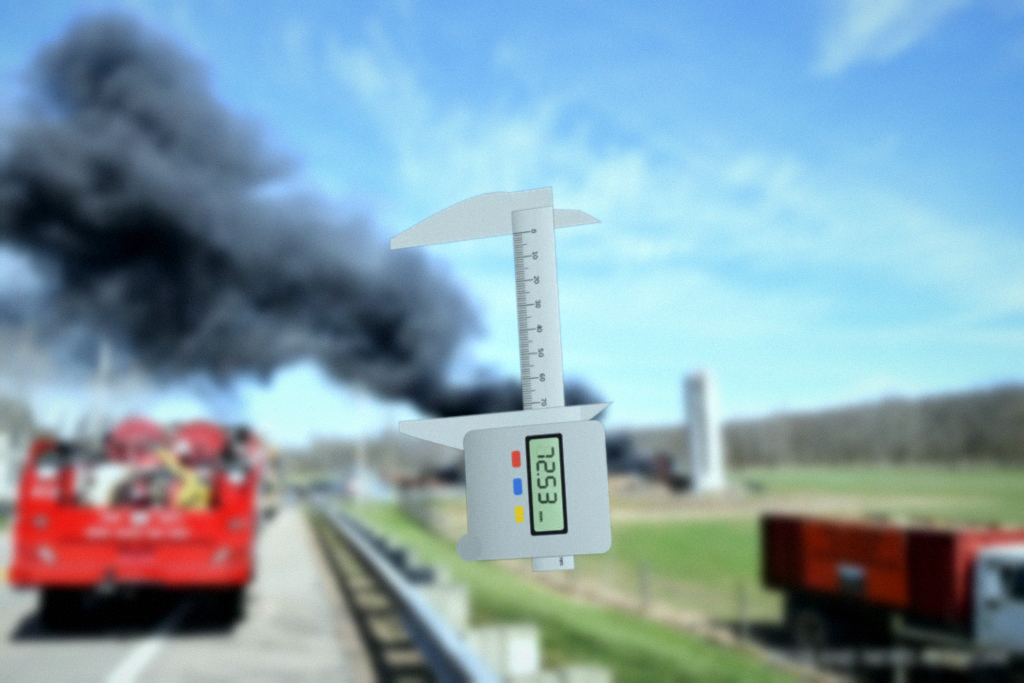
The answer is 72.53 mm
